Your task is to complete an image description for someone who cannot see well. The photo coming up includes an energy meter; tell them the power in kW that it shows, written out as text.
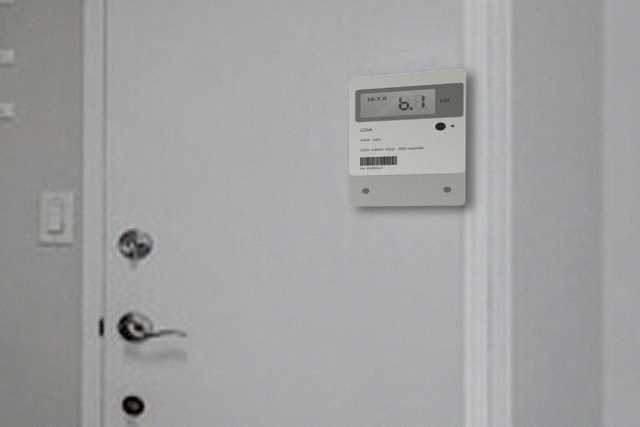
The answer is 6.1 kW
